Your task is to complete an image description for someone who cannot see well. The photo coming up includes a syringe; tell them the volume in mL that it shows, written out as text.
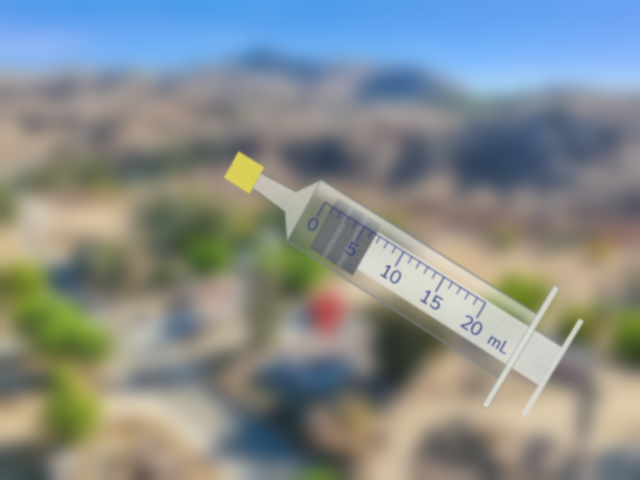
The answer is 1 mL
